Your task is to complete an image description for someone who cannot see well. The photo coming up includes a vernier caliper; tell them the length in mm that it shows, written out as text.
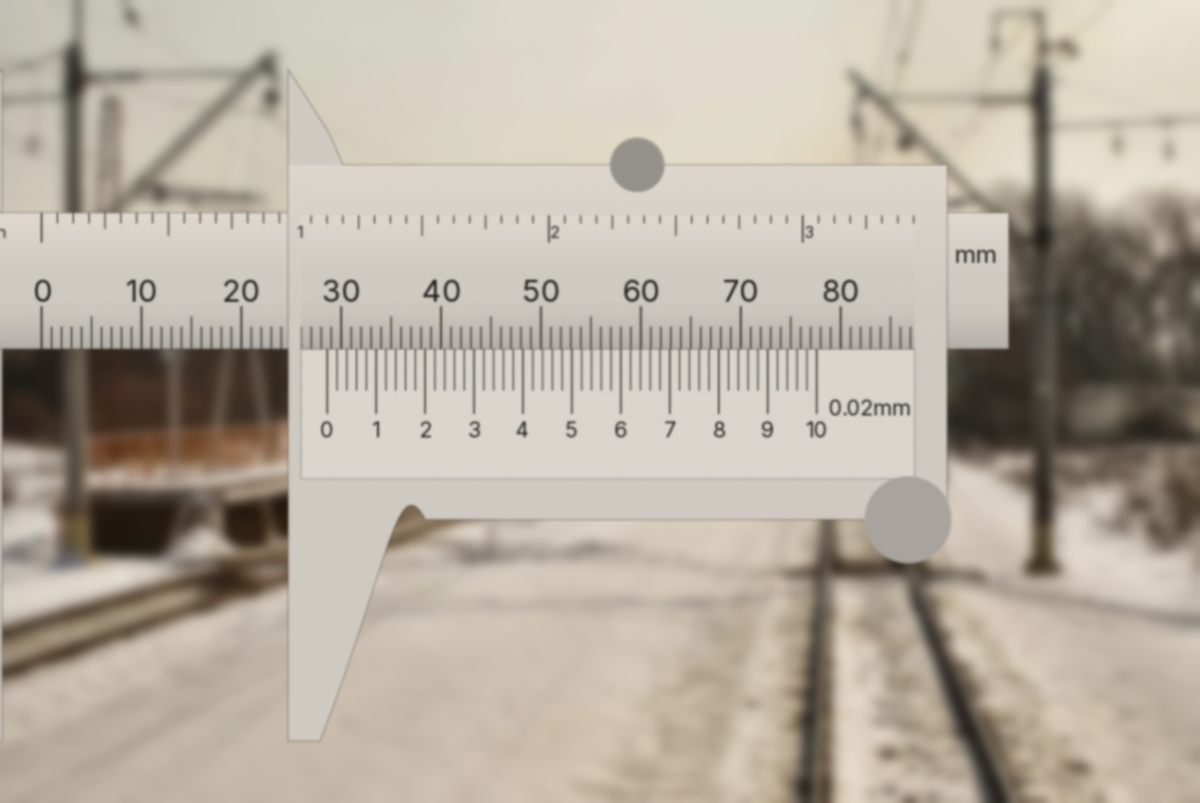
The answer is 28.6 mm
